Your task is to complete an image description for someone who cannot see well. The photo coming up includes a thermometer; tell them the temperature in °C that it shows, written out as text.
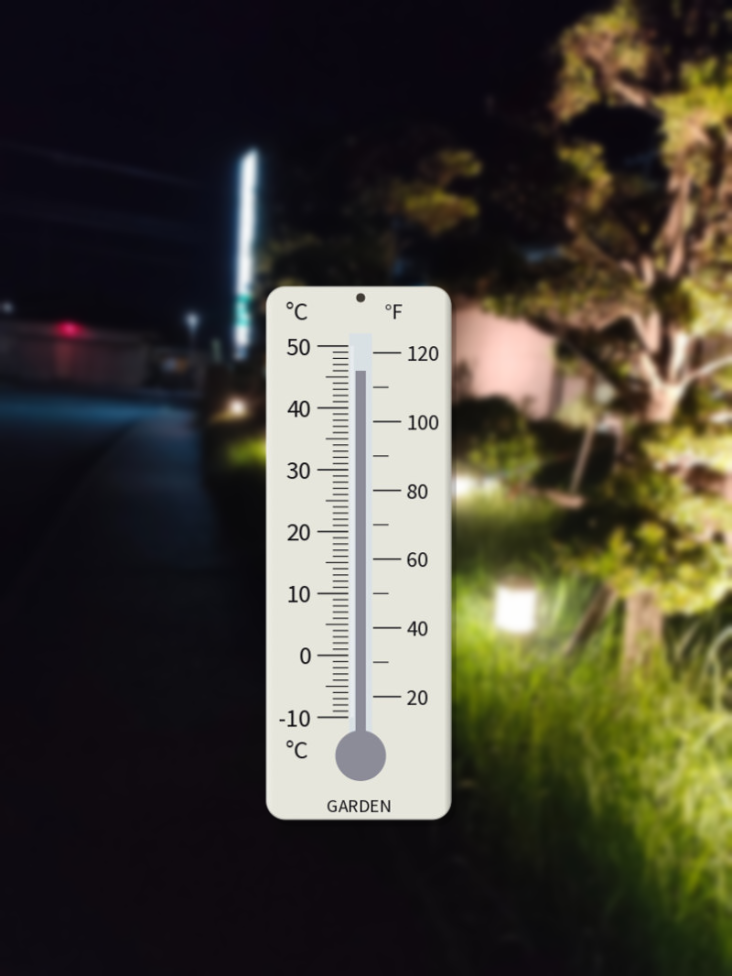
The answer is 46 °C
